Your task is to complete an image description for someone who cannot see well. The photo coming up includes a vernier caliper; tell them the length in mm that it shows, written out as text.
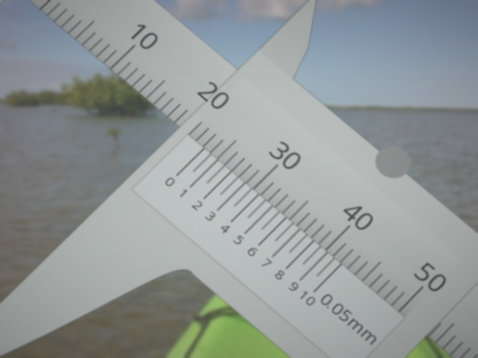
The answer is 23.2 mm
